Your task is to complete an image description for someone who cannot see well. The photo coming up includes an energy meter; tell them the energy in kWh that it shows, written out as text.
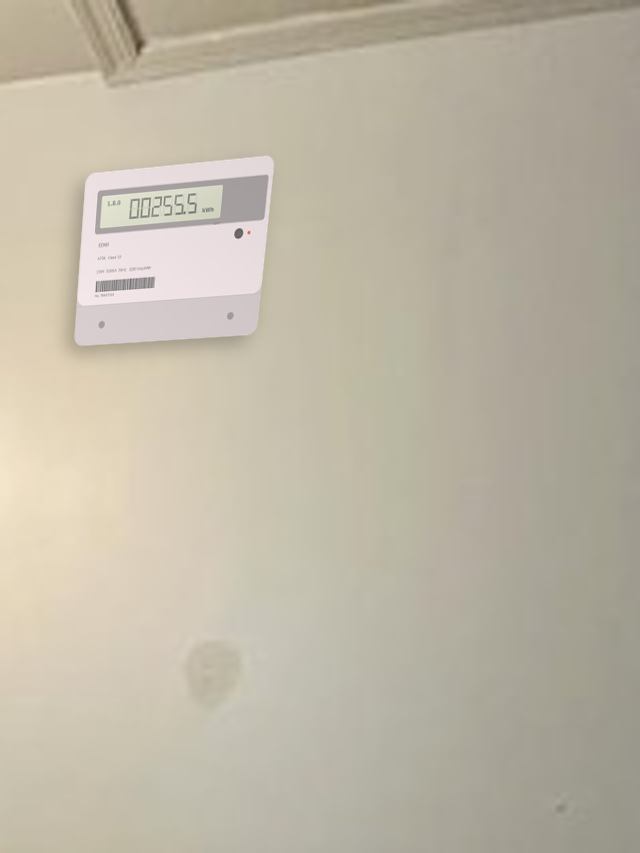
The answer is 255.5 kWh
